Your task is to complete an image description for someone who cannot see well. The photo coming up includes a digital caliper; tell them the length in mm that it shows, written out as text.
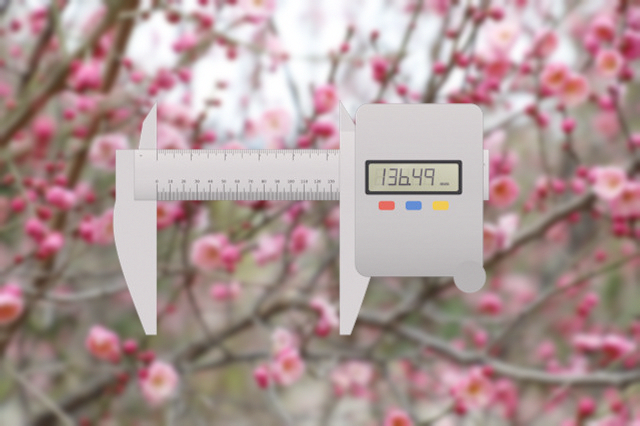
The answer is 136.49 mm
